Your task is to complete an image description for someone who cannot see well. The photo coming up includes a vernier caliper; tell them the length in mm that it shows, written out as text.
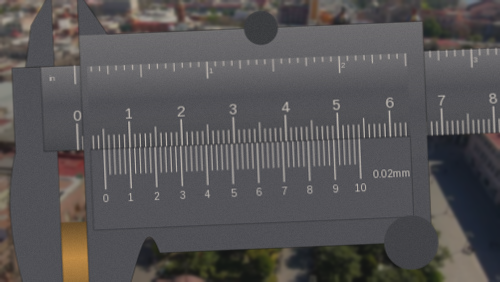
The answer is 5.0 mm
